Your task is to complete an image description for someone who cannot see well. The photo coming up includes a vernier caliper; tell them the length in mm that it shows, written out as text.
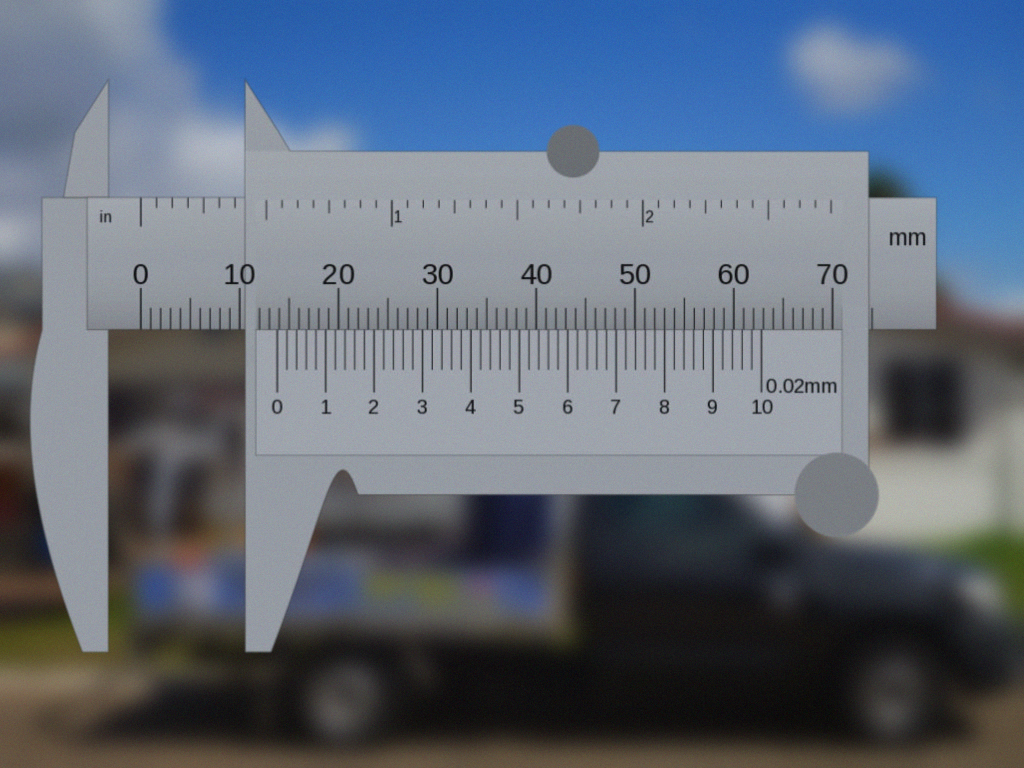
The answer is 13.8 mm
